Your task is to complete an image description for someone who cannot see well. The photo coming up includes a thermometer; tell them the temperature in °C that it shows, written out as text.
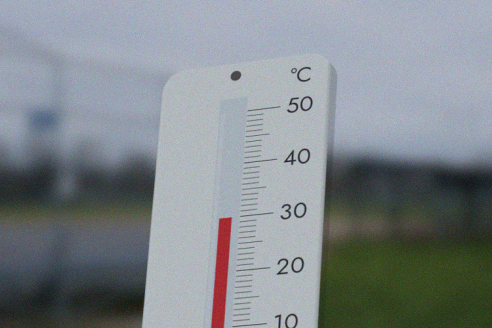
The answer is 30 °C
